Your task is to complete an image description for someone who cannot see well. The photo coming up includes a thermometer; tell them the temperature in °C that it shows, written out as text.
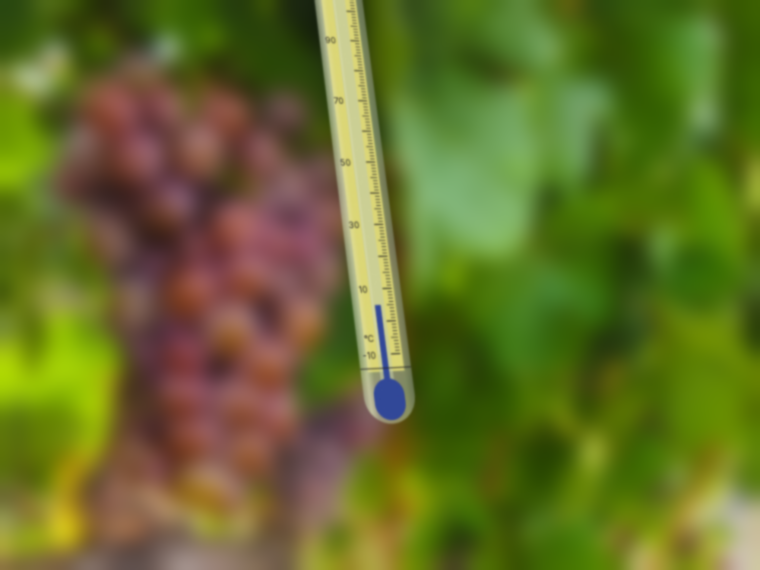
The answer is 5 °C
